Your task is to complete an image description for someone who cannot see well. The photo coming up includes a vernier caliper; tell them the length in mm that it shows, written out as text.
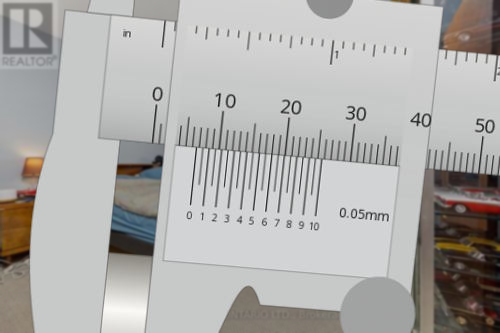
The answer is 6.6 mm
